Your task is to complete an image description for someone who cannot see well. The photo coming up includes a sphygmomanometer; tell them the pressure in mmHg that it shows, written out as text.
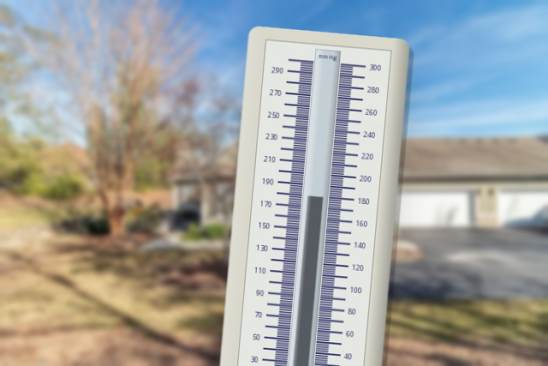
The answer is 180 mmHg
